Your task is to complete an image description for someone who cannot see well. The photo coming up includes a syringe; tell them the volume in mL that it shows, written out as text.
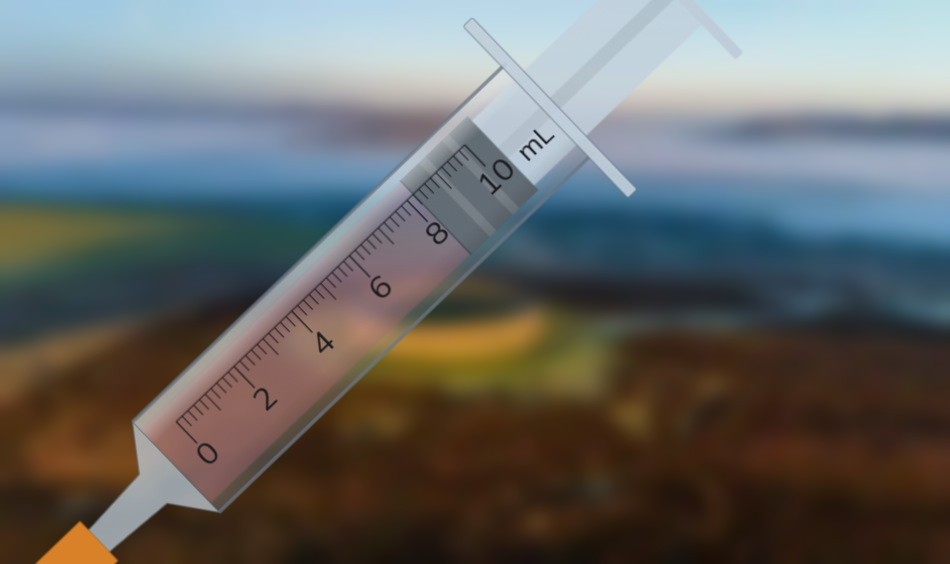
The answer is 8.2 mL
